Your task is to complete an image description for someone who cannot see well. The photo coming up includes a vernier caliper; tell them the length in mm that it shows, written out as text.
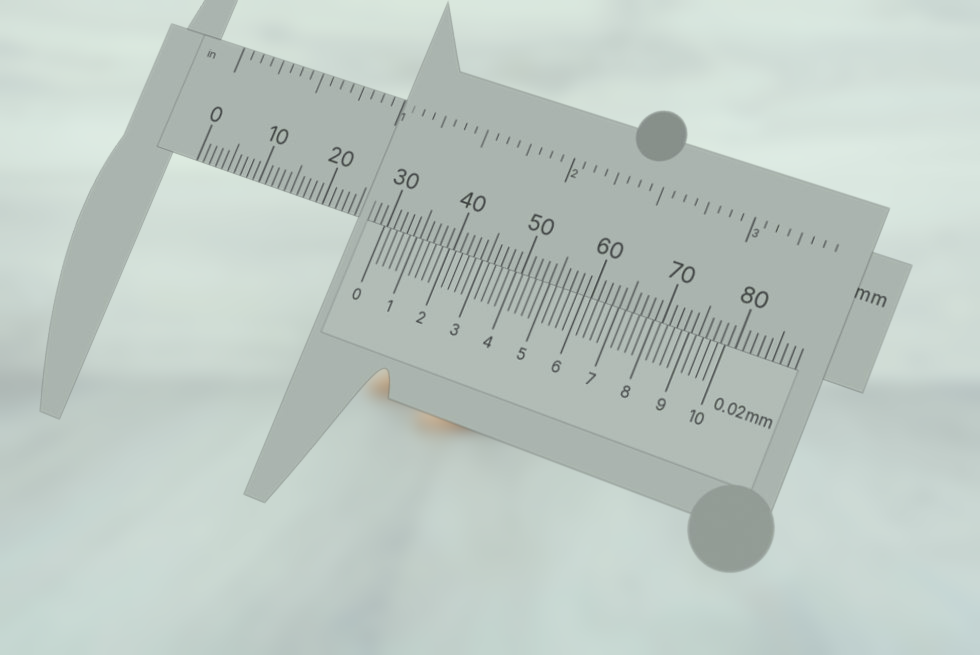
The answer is 29.6 mm
